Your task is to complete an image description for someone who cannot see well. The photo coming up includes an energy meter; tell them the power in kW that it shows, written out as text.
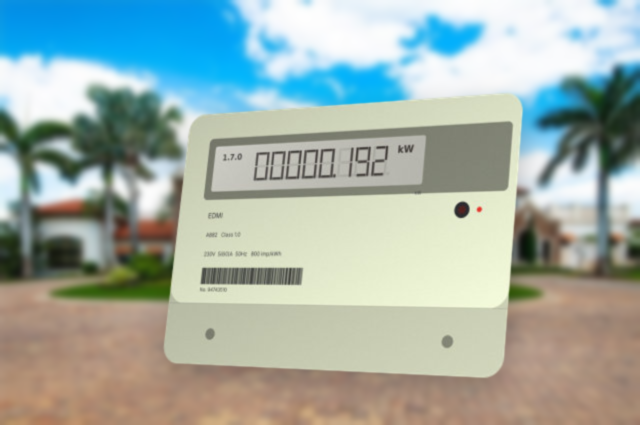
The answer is 0.192 kW
